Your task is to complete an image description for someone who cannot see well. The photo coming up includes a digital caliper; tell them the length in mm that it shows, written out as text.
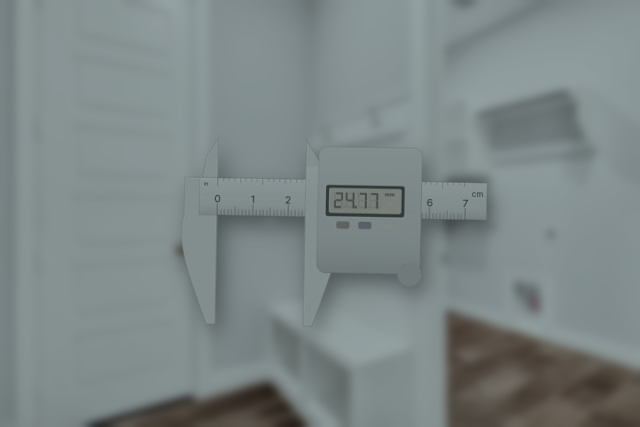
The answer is 24.77 mm
